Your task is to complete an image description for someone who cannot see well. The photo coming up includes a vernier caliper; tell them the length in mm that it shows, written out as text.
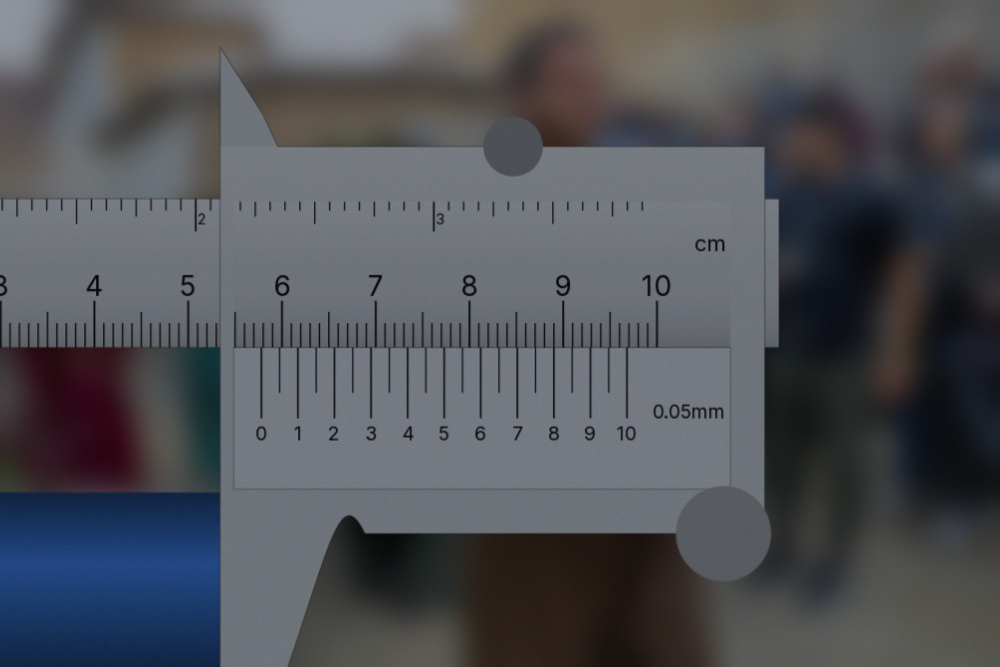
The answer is 57.8 mm
